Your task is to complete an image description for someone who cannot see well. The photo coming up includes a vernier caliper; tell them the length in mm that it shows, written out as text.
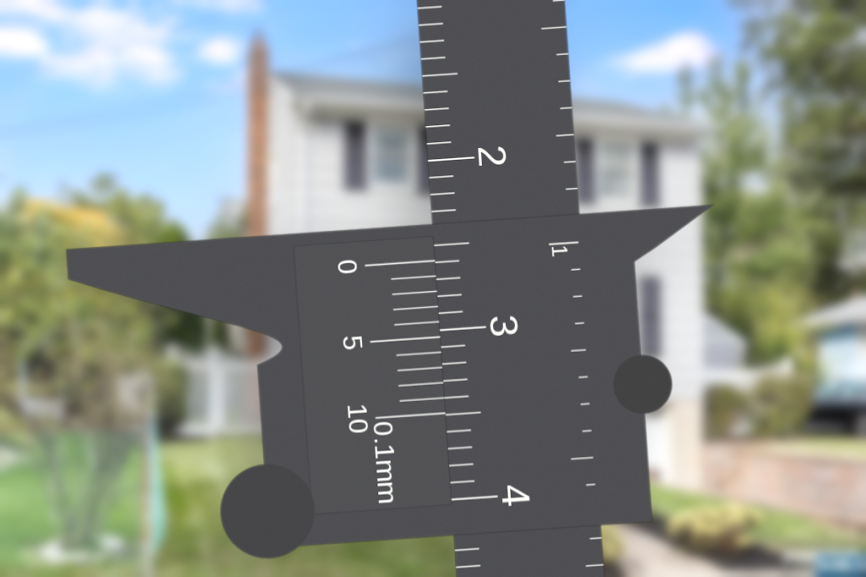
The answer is 25.9 mm
